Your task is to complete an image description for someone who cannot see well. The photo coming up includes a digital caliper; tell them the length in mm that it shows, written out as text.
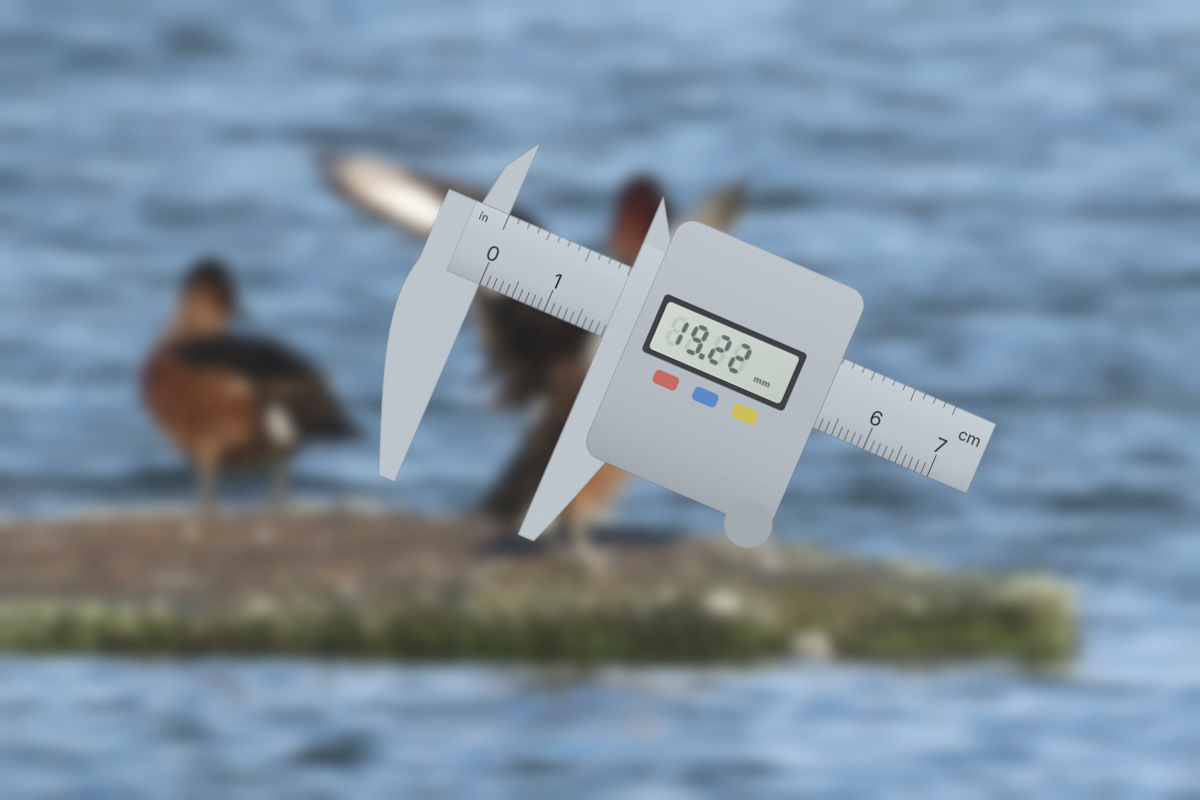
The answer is 19.22 mm
